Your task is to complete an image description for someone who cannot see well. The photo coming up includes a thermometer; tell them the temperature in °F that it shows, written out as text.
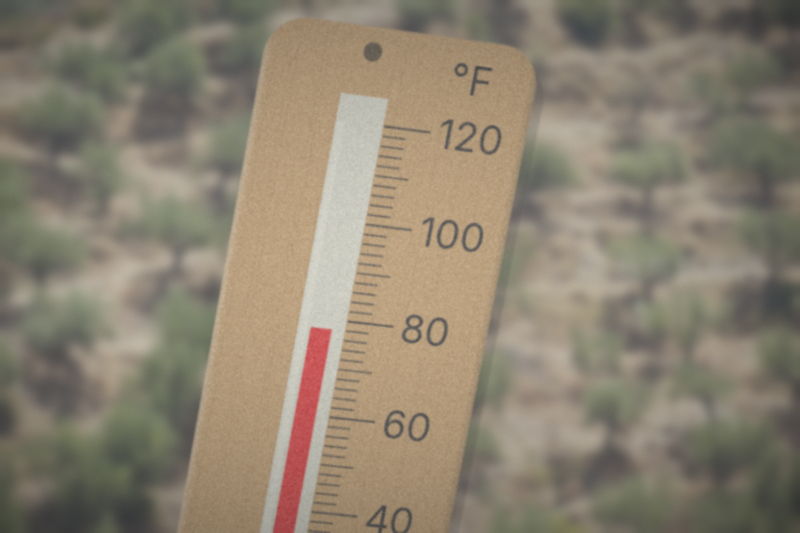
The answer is 78 °F
